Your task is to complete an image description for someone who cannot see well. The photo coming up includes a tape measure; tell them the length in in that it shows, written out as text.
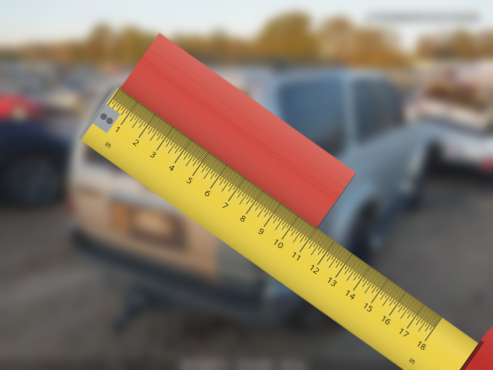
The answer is 11 in
